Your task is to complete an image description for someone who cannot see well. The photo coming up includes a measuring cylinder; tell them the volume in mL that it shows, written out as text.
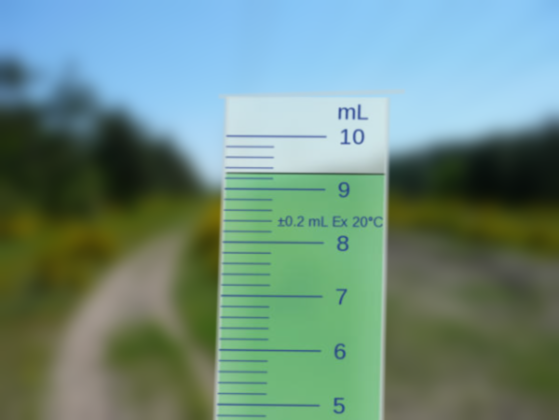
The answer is 9.3 mL
